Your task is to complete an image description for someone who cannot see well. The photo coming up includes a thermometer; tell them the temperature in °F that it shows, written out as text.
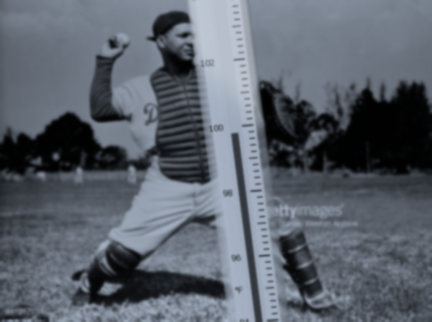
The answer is 99.8 °F
